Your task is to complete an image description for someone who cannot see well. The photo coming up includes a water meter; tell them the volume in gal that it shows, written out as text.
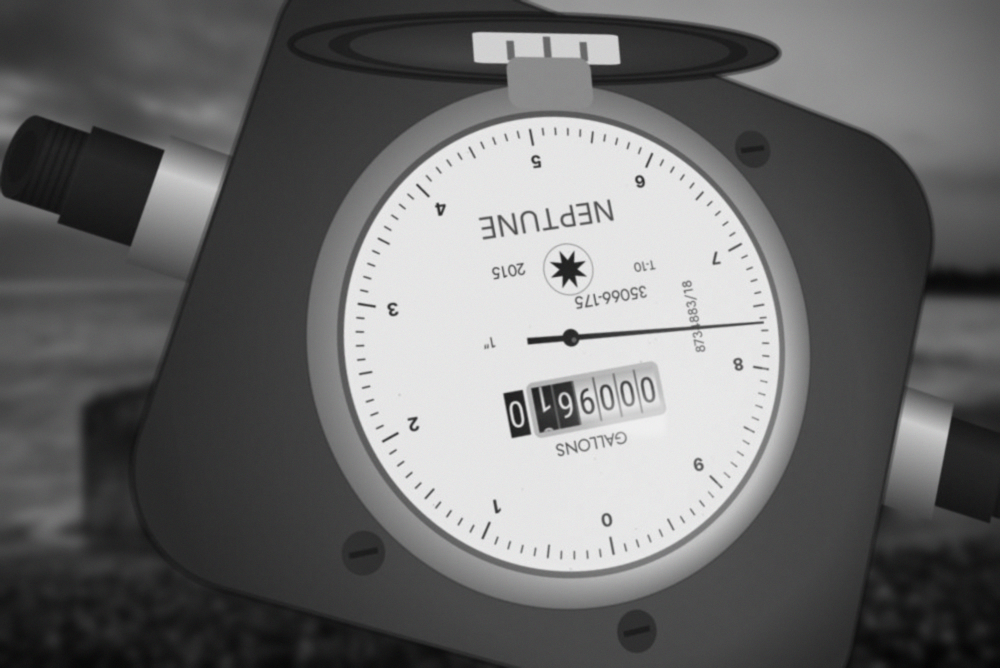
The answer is 9607.6 gal
